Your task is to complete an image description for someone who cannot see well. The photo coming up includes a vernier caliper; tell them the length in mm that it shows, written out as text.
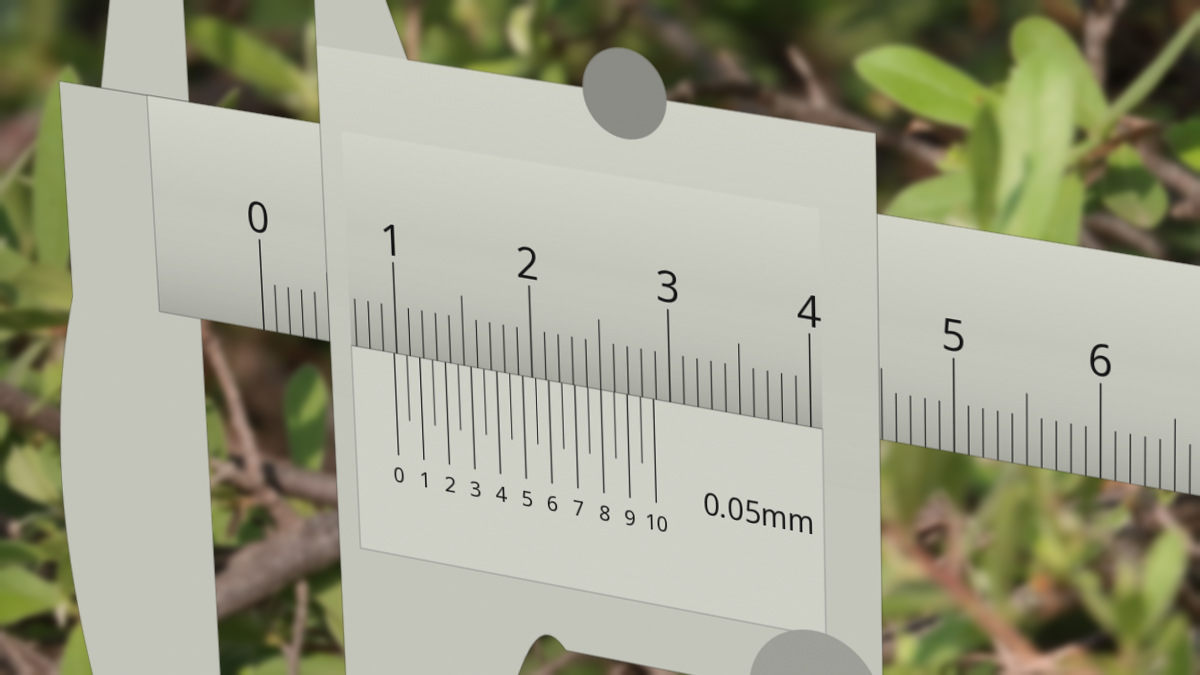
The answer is 9.8 mm
